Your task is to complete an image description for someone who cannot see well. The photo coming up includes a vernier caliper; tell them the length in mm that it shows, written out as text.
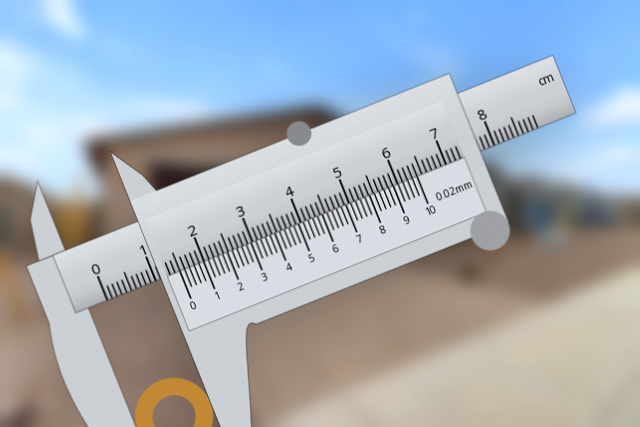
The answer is 15.0 mm
